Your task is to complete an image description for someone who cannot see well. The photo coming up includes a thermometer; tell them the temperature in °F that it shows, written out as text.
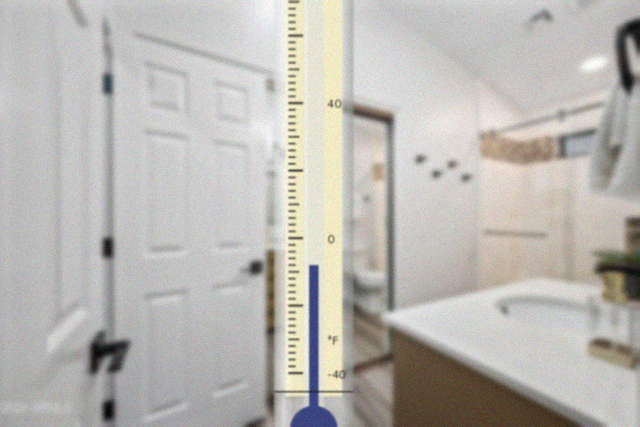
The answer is -8 °F
